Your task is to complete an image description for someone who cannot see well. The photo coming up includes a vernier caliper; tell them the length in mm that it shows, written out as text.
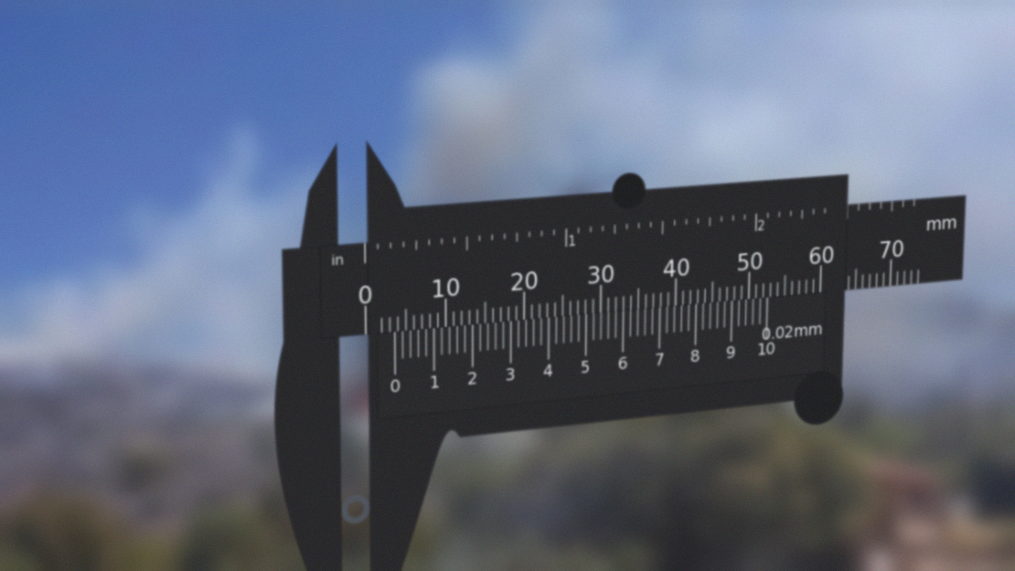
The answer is 3.6 mm
